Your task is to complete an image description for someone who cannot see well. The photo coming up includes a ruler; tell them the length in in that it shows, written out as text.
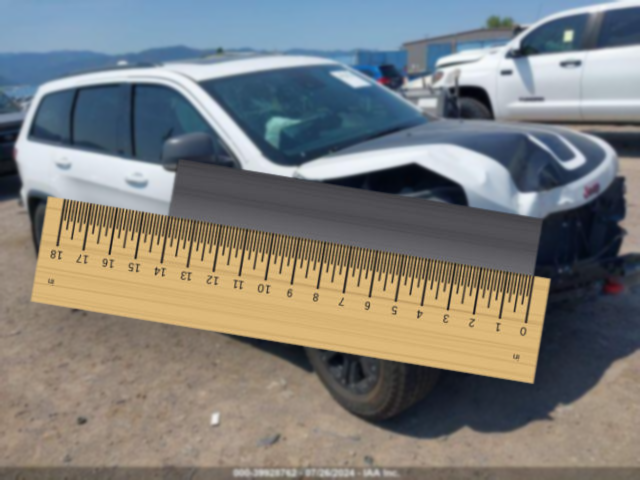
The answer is 14 in
